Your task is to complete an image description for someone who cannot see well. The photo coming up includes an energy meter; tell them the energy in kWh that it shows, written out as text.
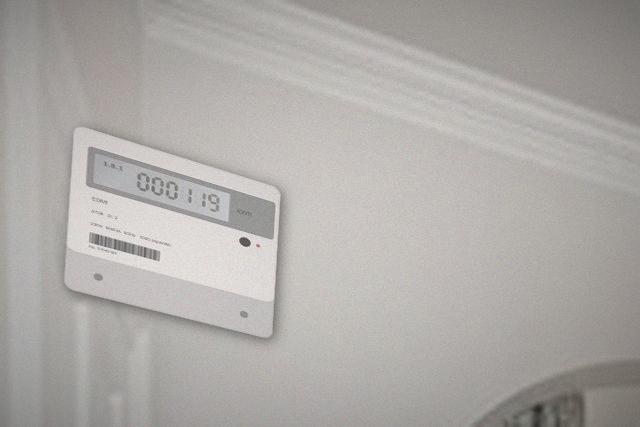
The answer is 119 kWh
